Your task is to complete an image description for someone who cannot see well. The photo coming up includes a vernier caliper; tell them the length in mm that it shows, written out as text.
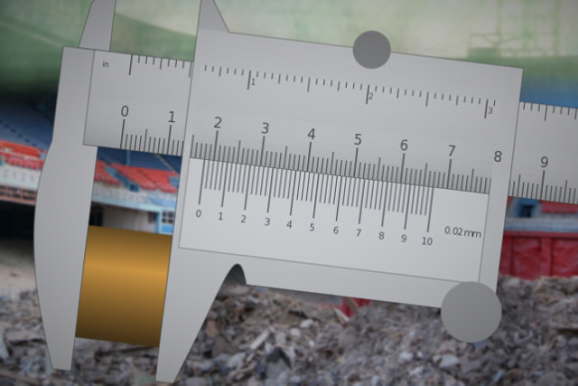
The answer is 18.0 mm
